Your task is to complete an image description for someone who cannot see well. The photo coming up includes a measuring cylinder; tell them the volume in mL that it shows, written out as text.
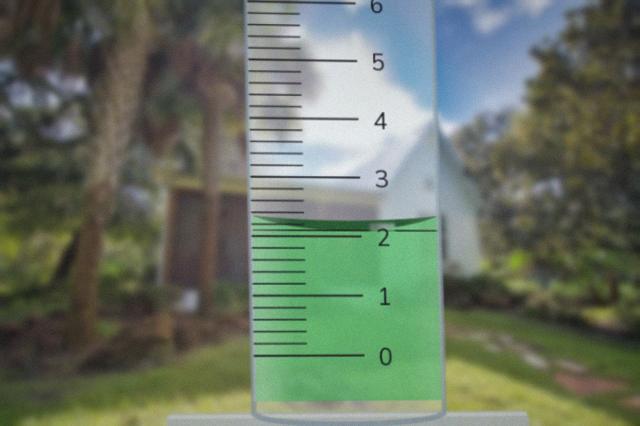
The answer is 2.1 mL
